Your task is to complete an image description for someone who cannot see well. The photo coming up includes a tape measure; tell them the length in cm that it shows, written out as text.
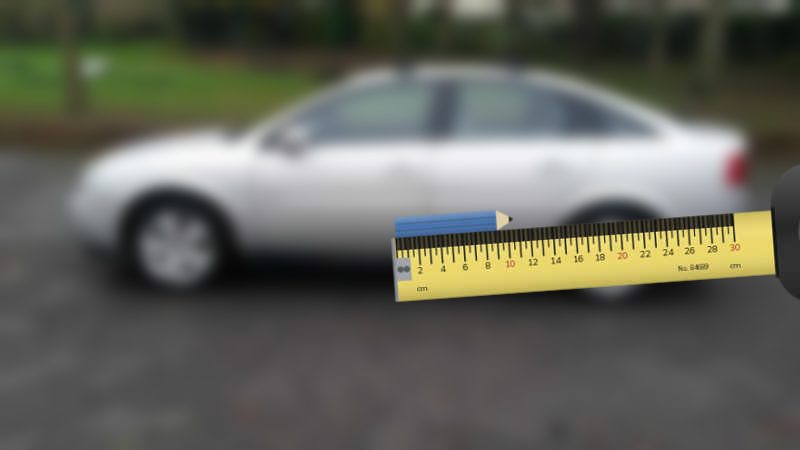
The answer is 10.5 cm
